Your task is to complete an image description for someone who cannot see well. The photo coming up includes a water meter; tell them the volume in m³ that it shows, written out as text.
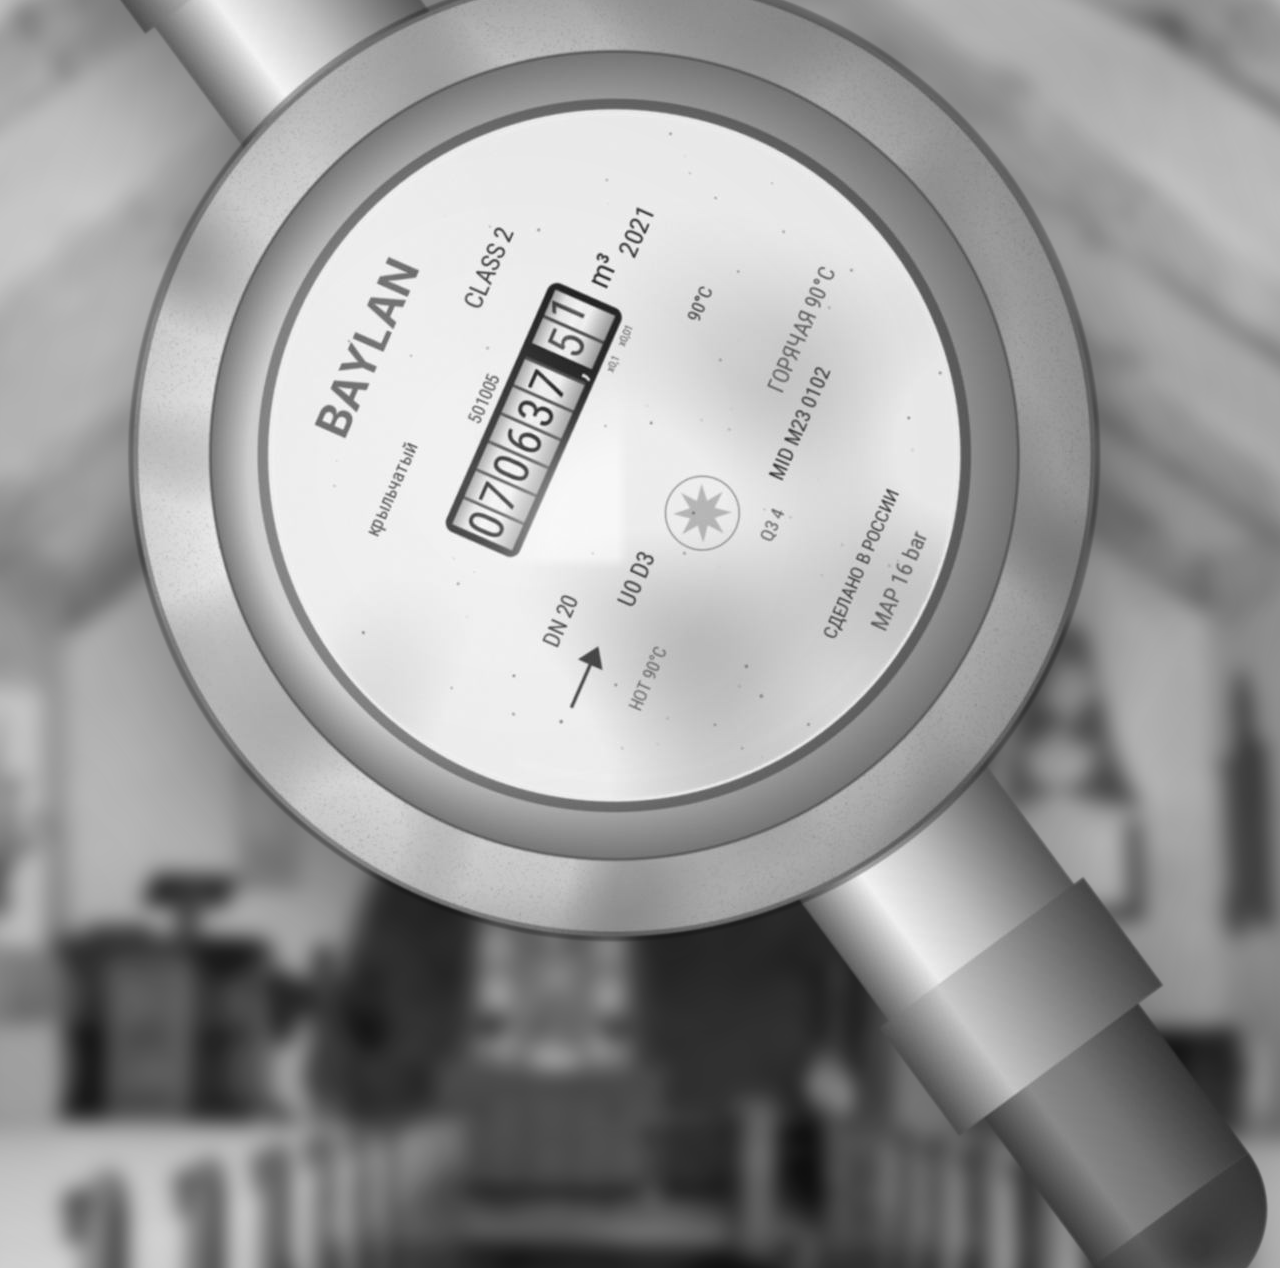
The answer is 70637.51 m³
